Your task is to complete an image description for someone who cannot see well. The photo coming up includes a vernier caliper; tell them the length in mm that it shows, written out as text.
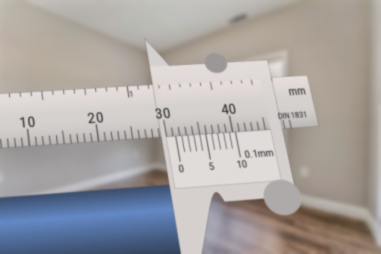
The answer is 31.4 mm
